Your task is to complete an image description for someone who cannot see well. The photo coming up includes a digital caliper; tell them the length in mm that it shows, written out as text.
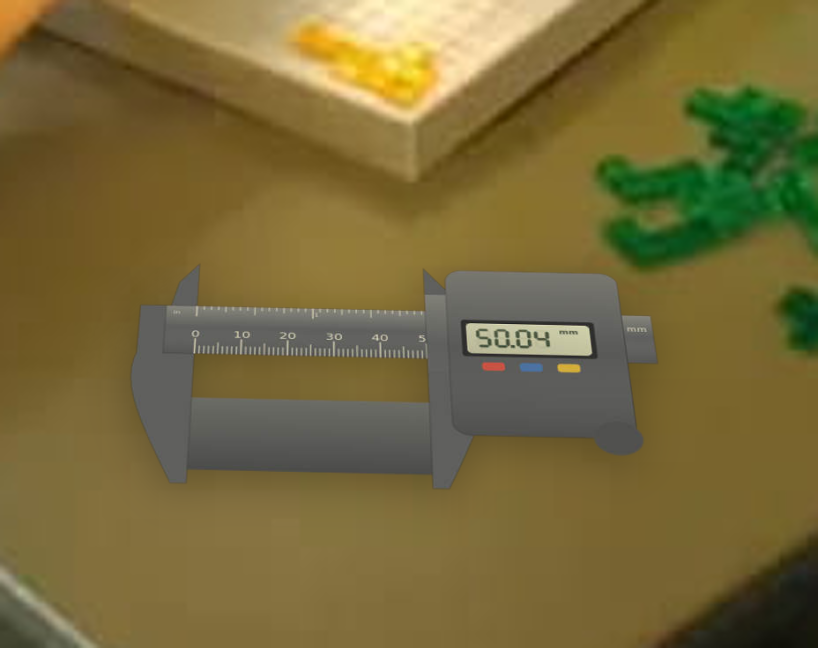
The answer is 50.04 mm
